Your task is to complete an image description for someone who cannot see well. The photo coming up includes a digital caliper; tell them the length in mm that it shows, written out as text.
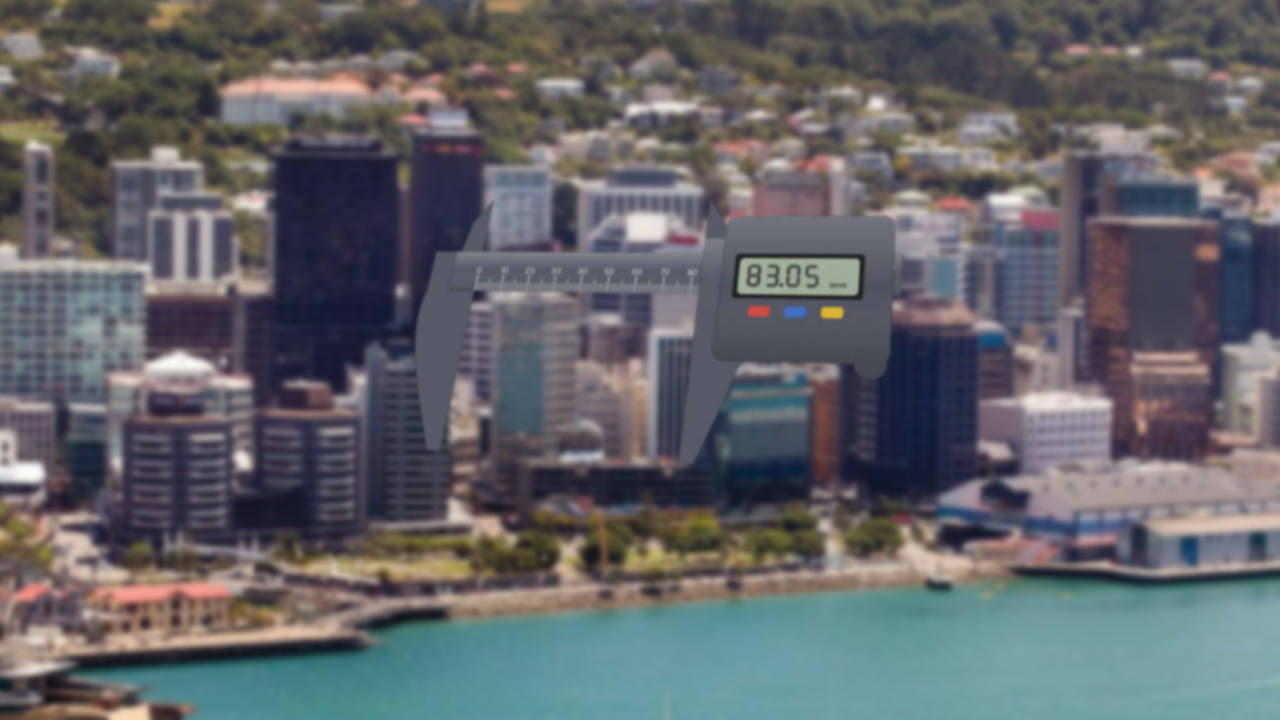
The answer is 83.05 mm
